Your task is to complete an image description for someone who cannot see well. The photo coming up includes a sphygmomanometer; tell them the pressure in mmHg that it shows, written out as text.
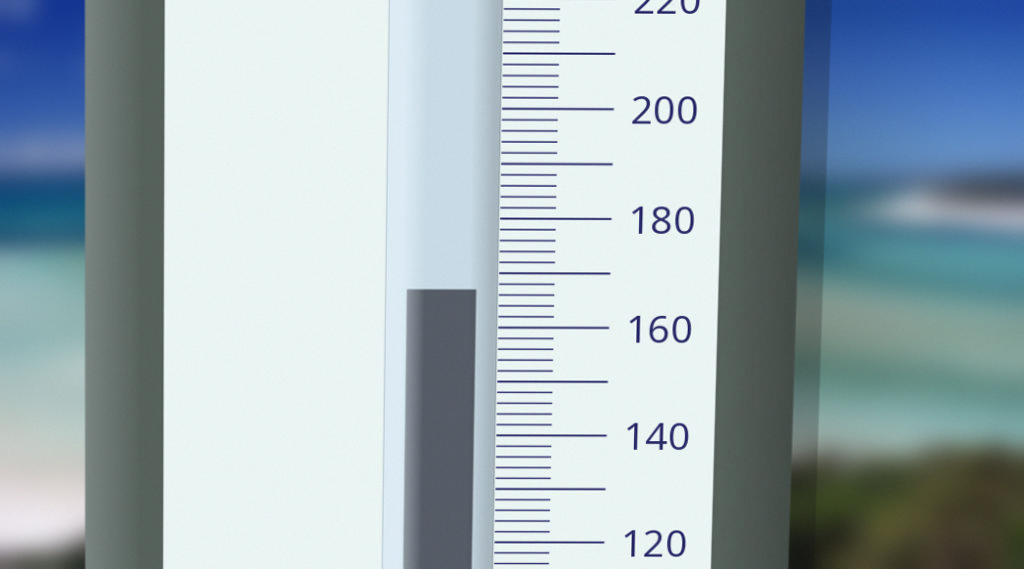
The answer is 167 mmHg
